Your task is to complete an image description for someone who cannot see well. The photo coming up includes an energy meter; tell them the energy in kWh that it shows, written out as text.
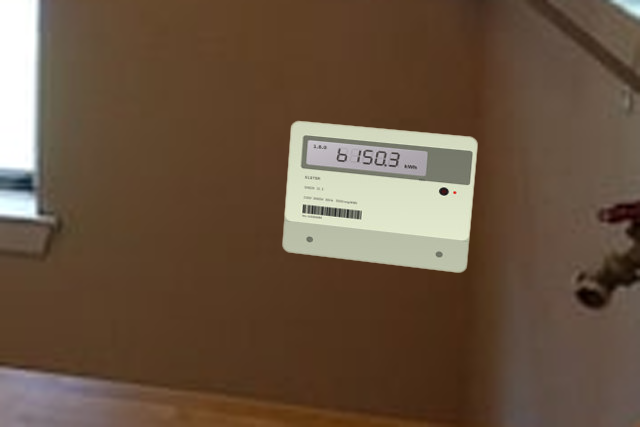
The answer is 6150.3 kWh
